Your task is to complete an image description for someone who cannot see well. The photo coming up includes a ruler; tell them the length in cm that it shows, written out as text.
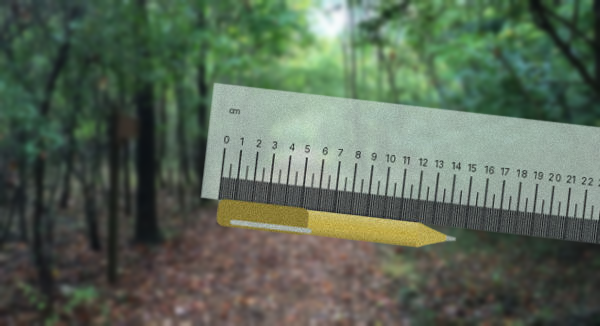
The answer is 14.5 cm
